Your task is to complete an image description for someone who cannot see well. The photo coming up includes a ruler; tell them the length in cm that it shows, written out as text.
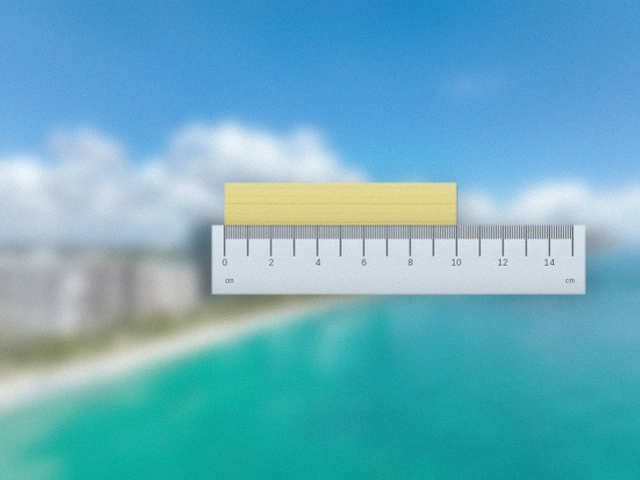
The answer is 10 cm
